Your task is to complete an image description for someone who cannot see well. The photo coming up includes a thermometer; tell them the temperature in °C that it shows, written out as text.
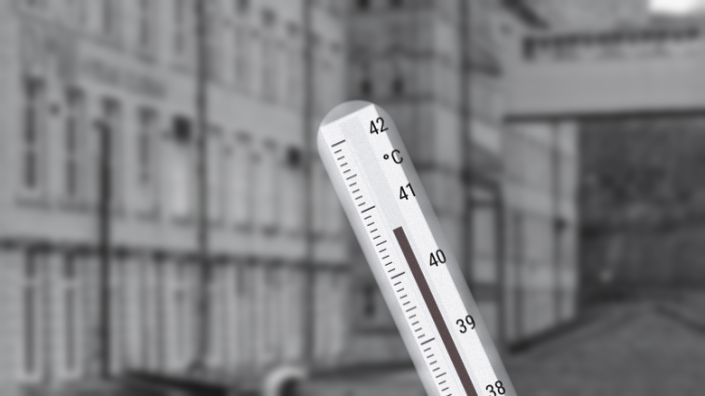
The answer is 40.6 °C
